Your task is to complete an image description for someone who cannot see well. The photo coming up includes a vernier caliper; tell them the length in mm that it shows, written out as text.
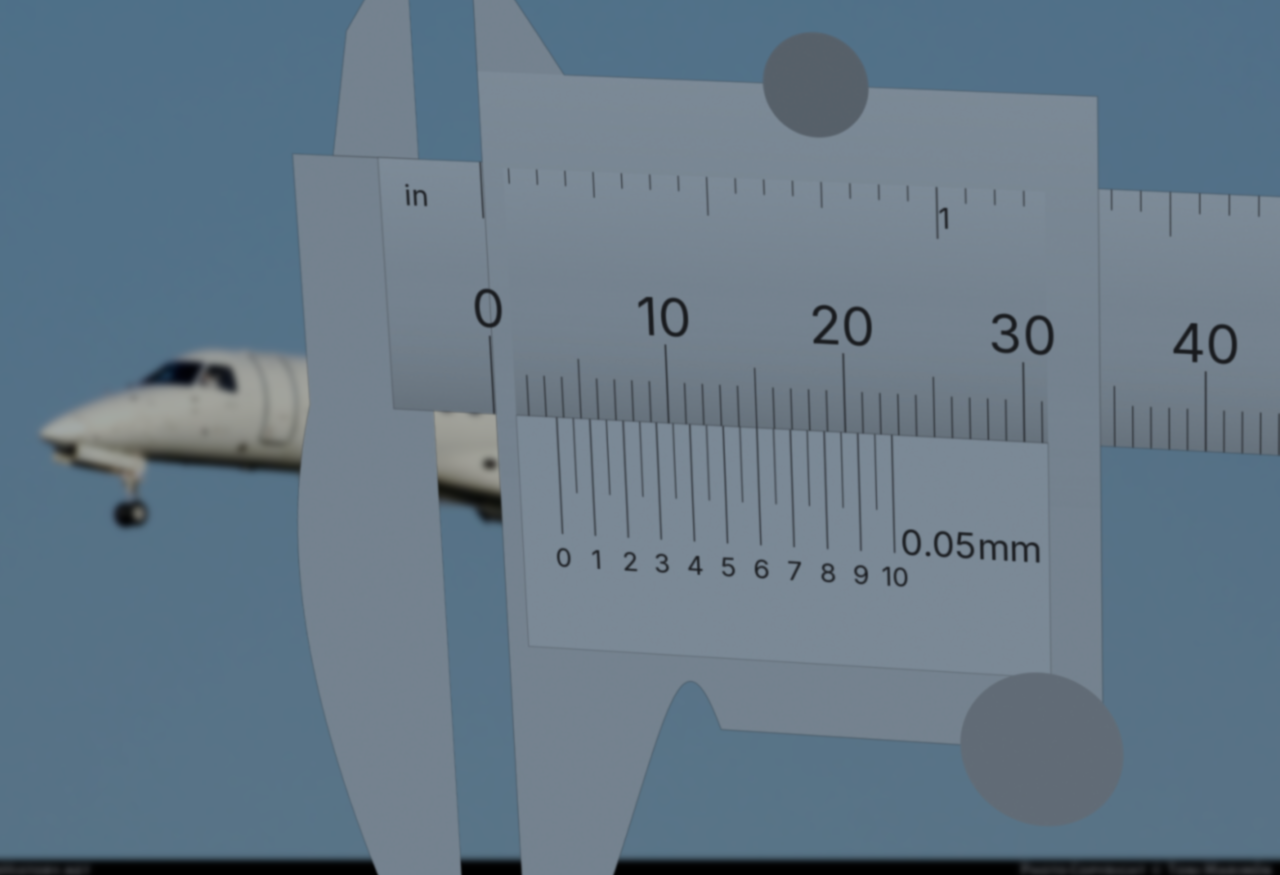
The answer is 3.6 mm
